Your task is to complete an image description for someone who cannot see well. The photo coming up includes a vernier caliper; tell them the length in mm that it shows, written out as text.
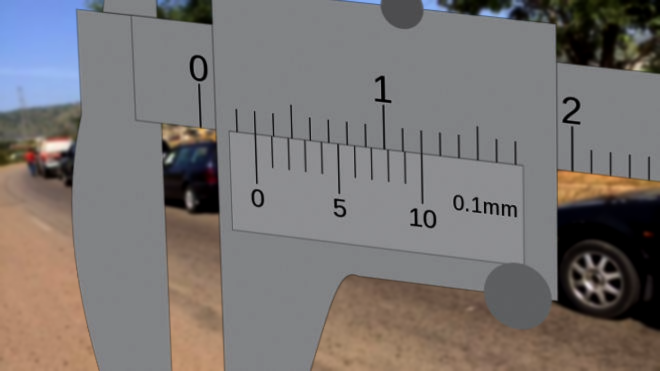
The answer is 3.0 mm
